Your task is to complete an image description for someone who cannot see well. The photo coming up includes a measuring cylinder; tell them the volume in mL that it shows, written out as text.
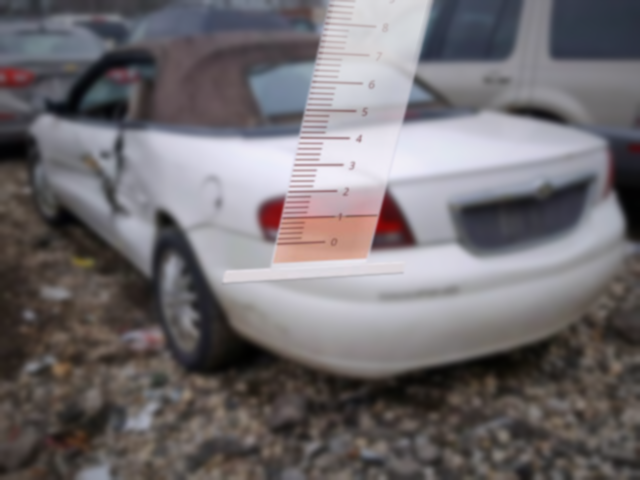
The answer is 1 mL
